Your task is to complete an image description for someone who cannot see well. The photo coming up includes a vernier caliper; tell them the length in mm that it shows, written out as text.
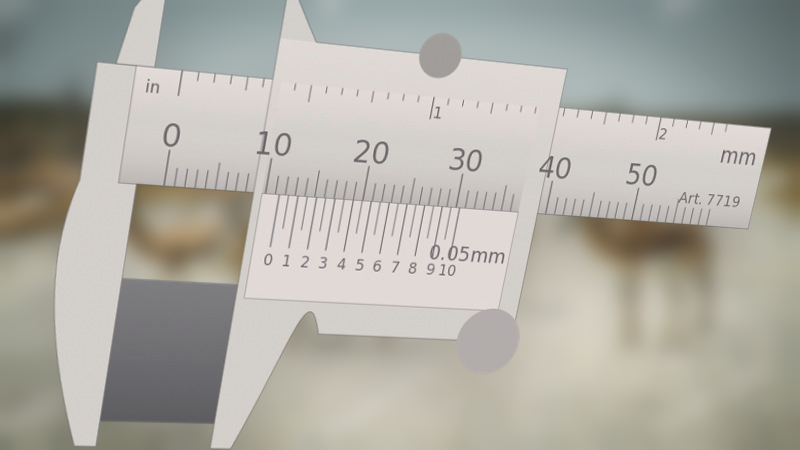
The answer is 11.4 mm
